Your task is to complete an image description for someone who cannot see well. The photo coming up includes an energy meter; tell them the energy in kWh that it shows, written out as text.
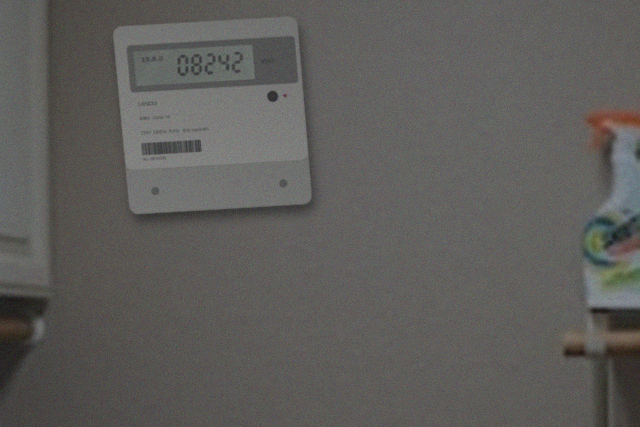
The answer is 8242 kWh
